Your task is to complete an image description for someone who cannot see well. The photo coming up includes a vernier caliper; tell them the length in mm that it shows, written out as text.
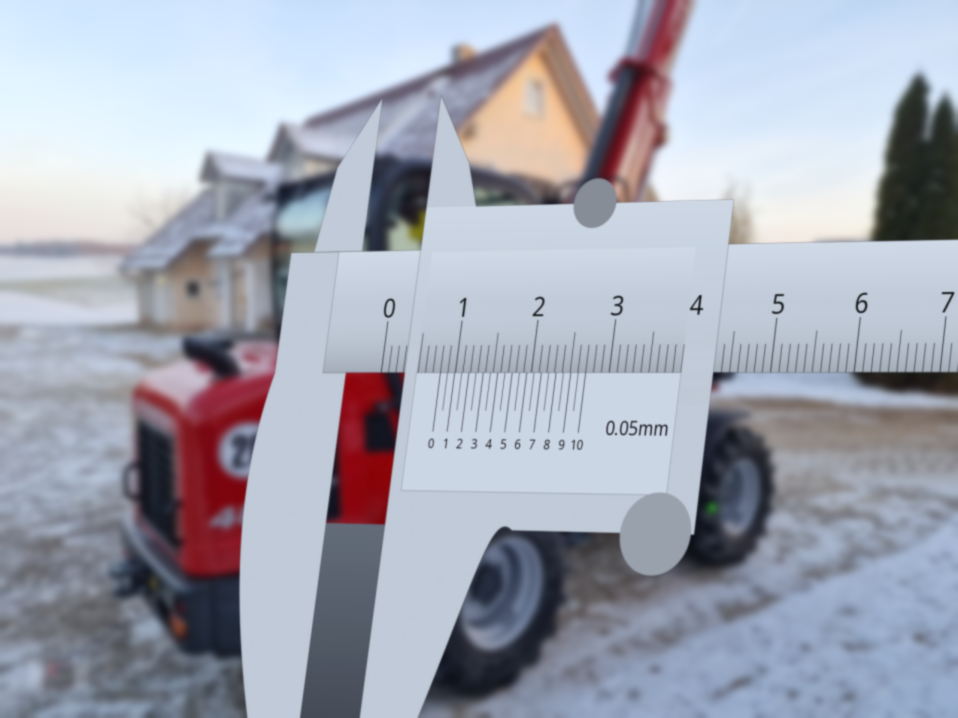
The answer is 8.0 mm
